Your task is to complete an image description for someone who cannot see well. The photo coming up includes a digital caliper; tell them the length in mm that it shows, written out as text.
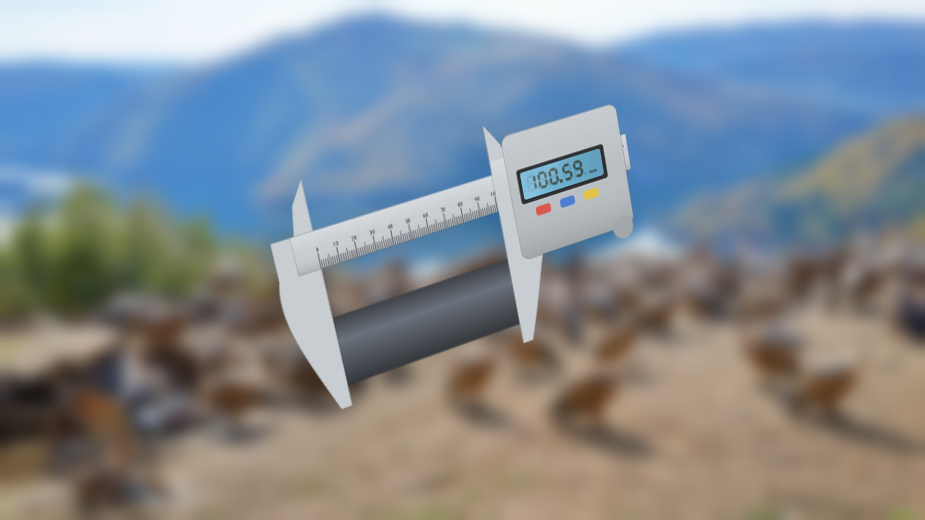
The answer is 100.59 mm
